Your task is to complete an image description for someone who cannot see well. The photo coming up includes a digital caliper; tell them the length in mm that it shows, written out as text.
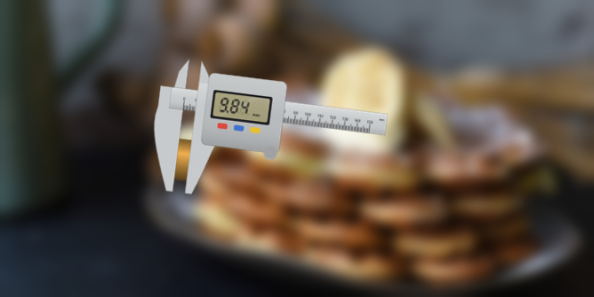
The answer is 9.84 mm
